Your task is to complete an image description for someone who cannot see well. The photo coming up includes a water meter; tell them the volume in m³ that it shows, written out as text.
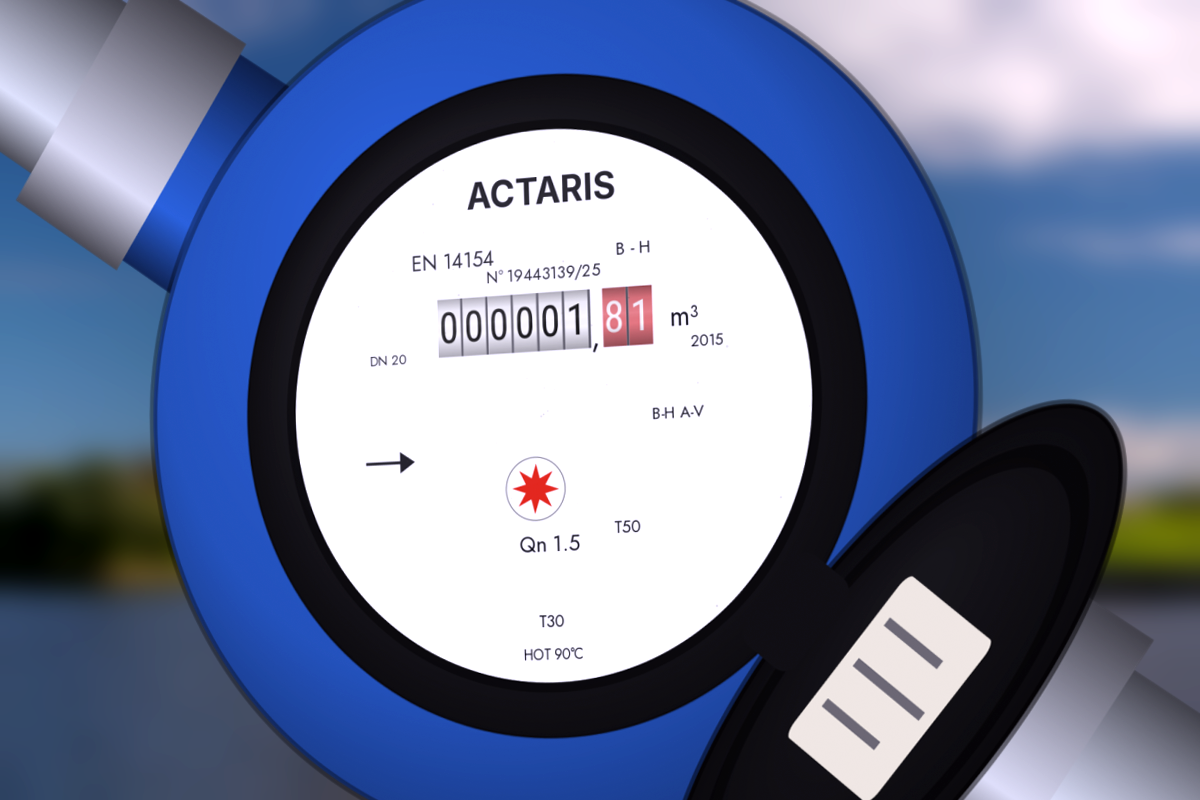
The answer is 1.81 m³
